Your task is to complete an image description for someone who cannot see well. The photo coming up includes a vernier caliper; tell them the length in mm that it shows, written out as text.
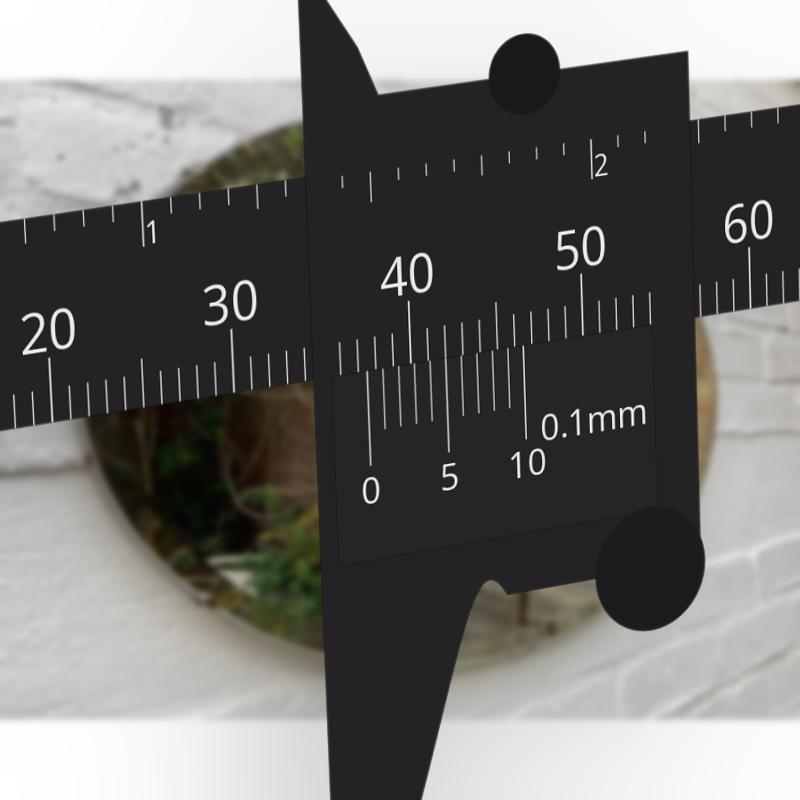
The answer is 37.5 mm
